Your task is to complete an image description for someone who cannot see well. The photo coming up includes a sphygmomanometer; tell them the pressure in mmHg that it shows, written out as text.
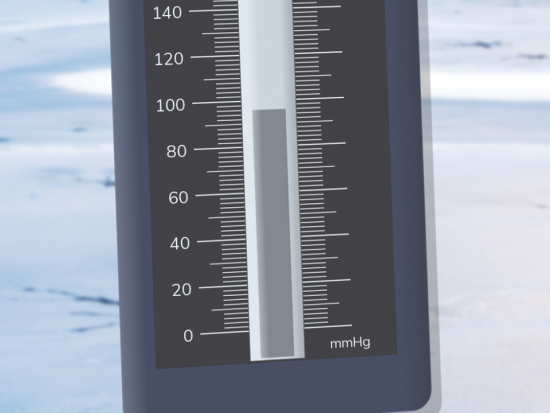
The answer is 96 mmHg
